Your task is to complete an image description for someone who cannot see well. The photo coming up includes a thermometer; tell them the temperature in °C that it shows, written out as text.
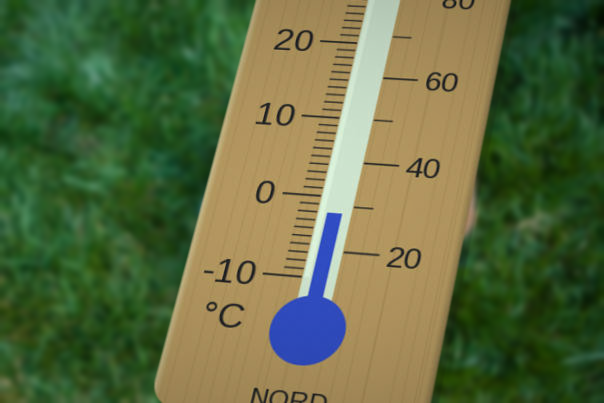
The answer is -2 °C
